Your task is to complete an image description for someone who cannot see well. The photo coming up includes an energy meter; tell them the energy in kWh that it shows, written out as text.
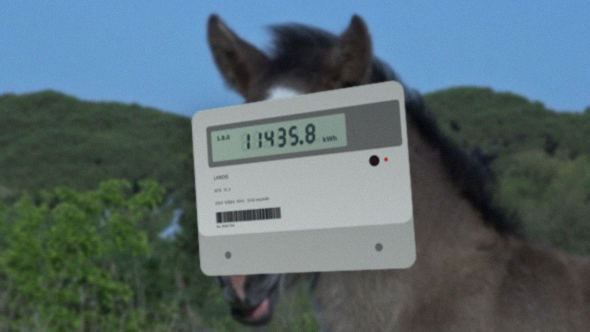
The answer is 11435.8 kWh
